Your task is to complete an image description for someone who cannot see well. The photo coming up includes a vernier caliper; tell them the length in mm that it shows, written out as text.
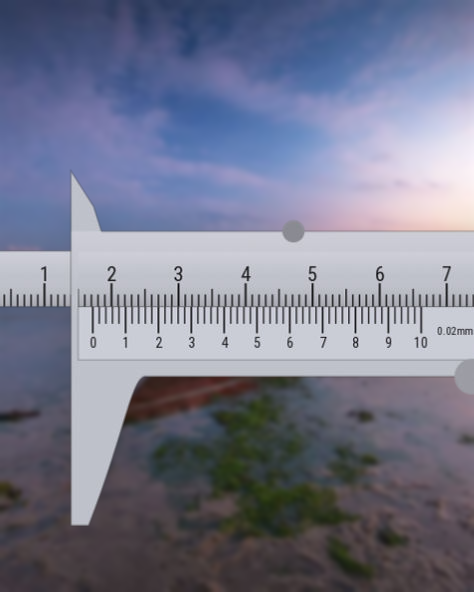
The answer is 17.2 mm
